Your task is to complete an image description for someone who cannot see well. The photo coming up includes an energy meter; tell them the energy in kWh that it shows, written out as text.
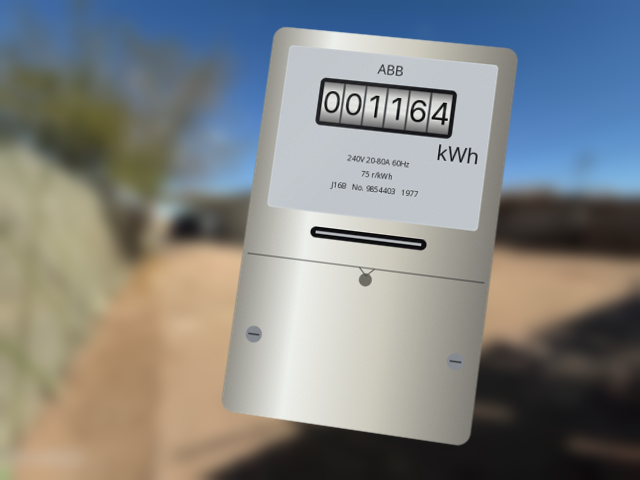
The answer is 1164 kWh
